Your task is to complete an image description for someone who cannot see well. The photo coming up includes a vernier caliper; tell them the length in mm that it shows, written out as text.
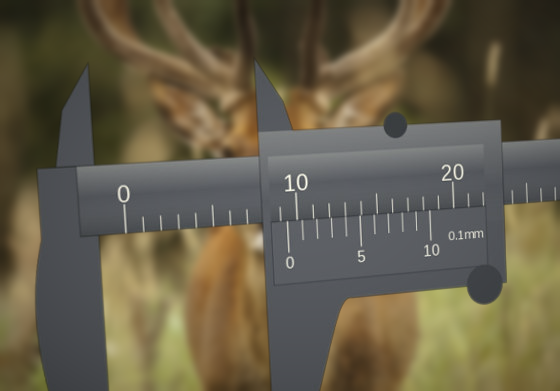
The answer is 9.4 mm
